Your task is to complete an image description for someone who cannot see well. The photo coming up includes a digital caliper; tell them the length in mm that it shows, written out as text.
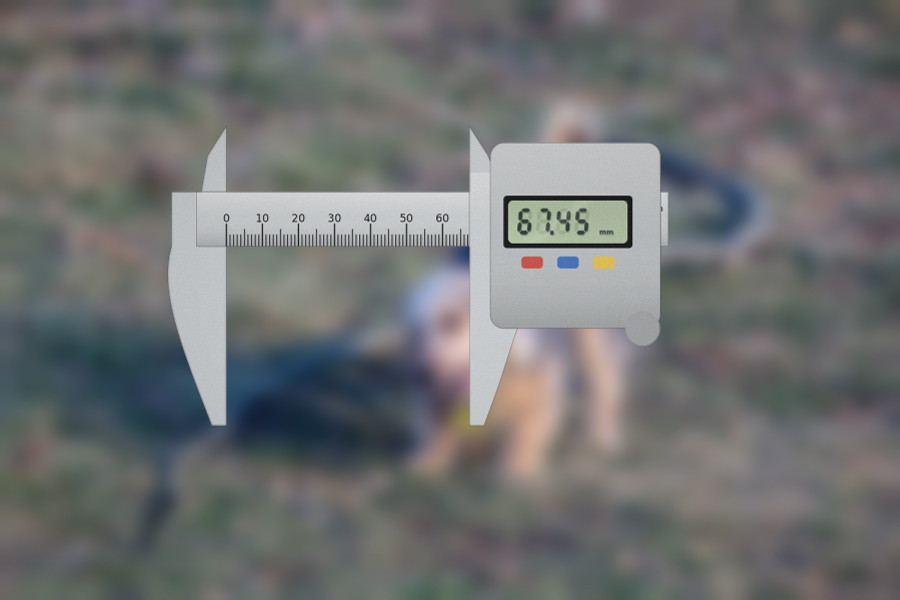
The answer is 67.45 mm
